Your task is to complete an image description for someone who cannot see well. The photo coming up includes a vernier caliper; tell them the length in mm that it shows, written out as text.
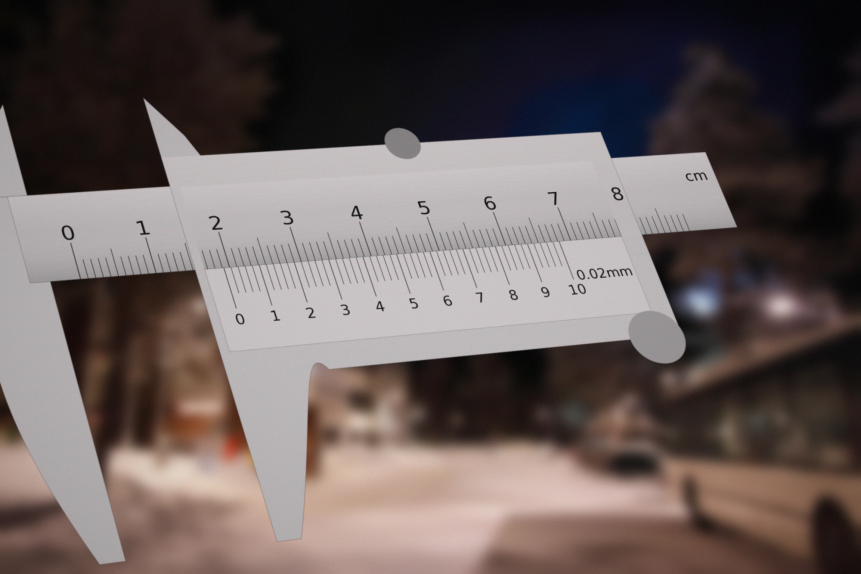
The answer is 19.2 mm
